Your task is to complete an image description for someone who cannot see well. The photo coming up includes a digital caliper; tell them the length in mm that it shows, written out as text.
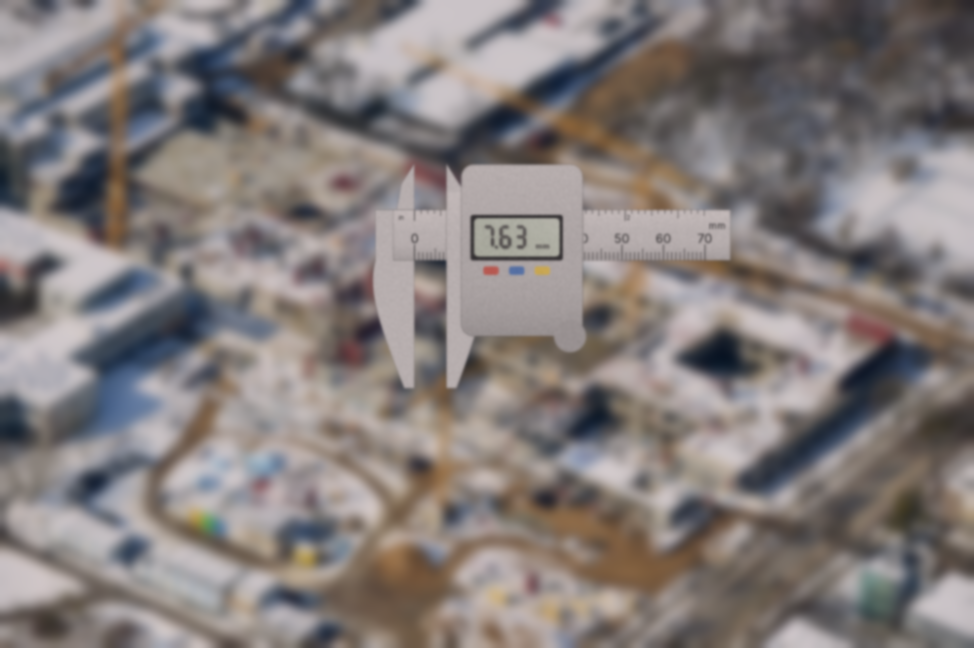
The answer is 7.63 mm
